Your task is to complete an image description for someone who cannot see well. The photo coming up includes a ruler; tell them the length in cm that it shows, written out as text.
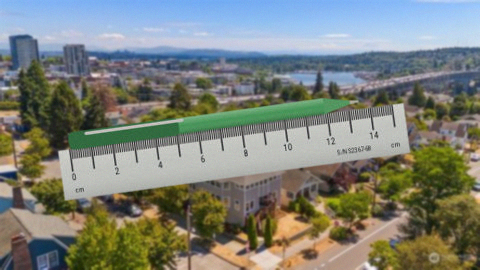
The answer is 13.5 cm
